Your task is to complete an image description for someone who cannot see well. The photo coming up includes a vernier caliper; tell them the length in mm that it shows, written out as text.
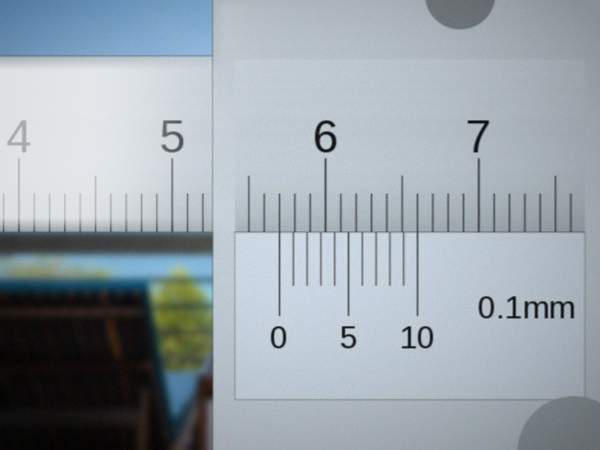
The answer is 57.0 mm
